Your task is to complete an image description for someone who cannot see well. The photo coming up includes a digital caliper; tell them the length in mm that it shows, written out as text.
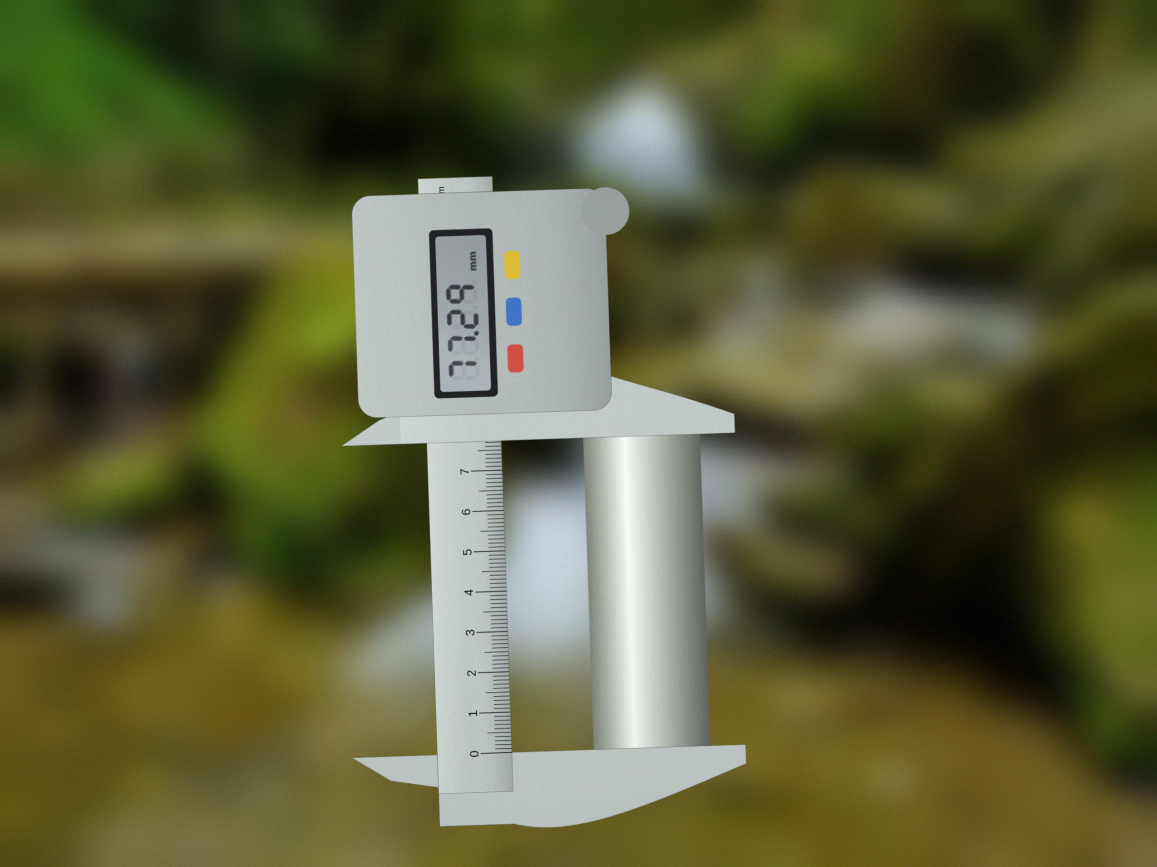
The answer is 77.29 mm
